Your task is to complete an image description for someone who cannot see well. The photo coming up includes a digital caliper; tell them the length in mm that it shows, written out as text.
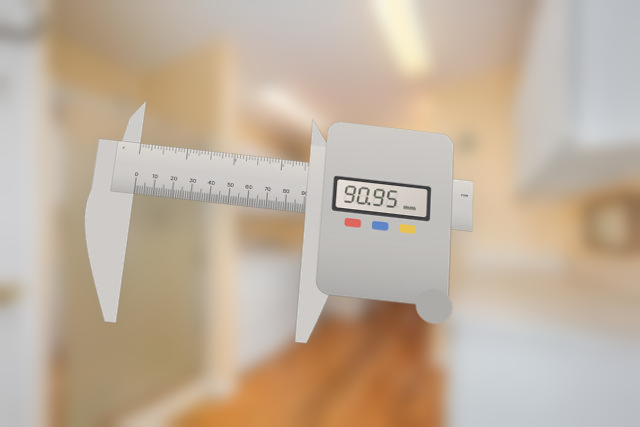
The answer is 90.95 mm
